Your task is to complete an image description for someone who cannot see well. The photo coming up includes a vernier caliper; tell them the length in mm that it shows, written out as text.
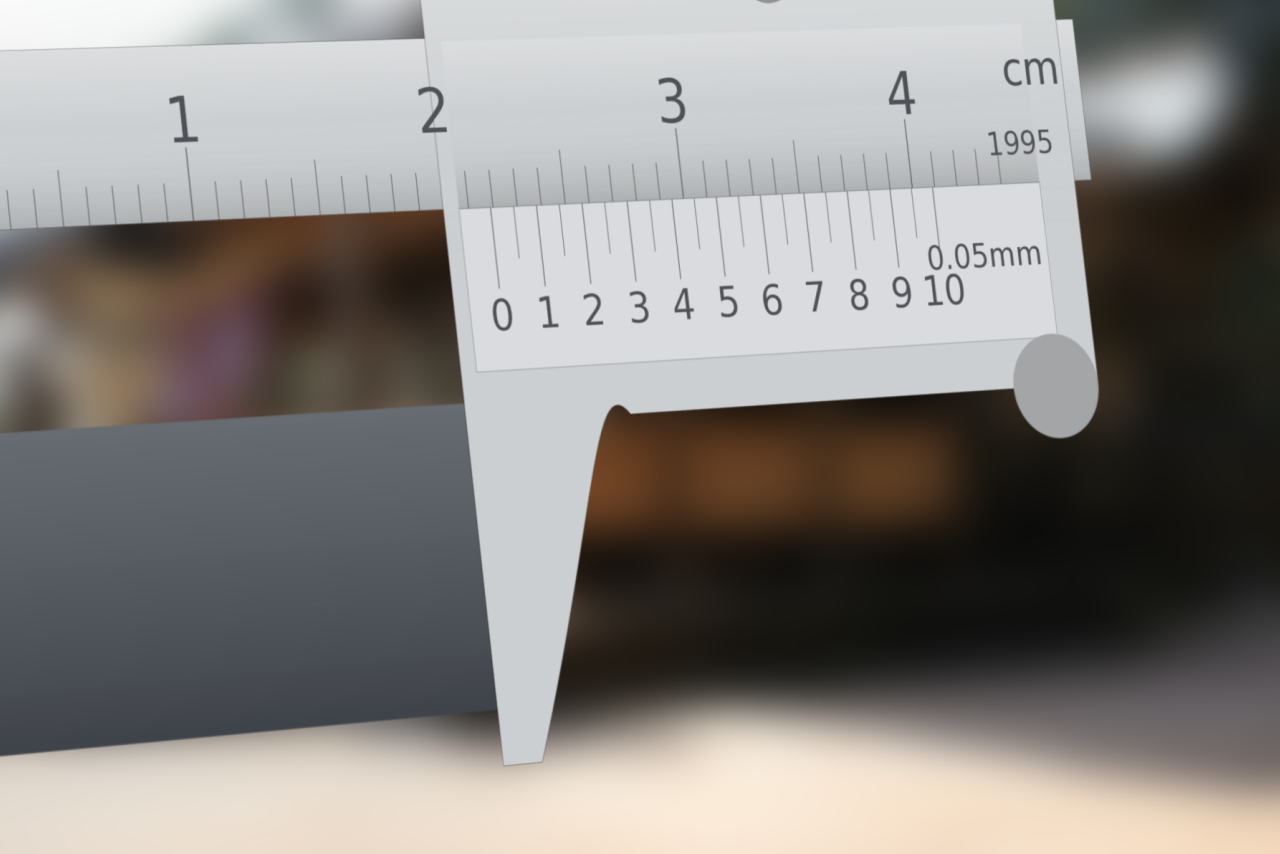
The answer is 21.9 mm
